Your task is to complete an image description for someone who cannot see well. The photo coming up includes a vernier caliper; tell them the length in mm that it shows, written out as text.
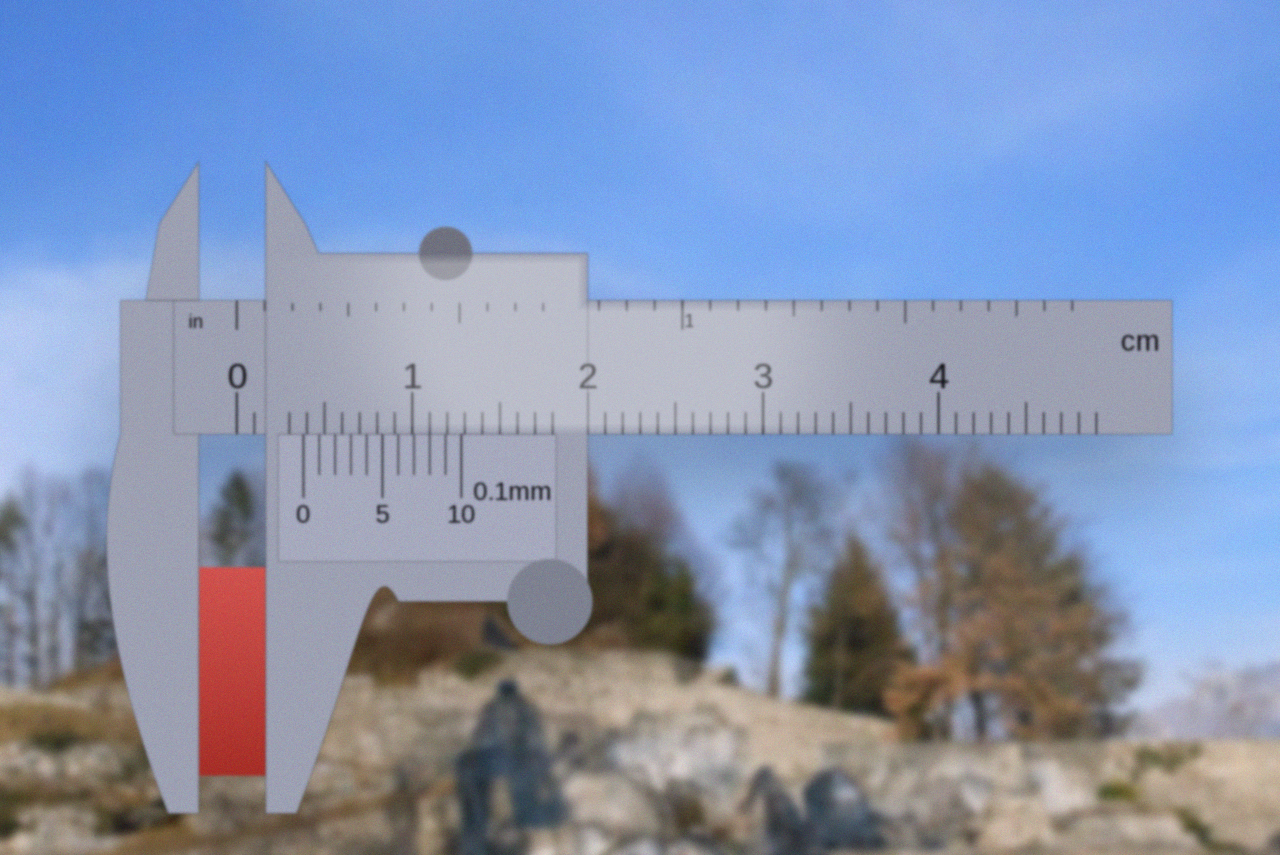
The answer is 3.8 mm
